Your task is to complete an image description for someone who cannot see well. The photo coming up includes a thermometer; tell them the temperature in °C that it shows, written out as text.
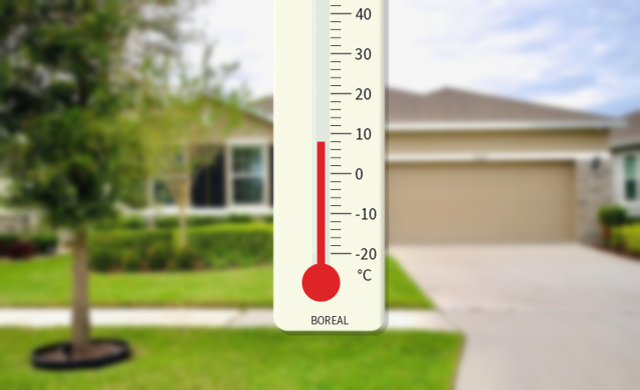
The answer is 8 °C
